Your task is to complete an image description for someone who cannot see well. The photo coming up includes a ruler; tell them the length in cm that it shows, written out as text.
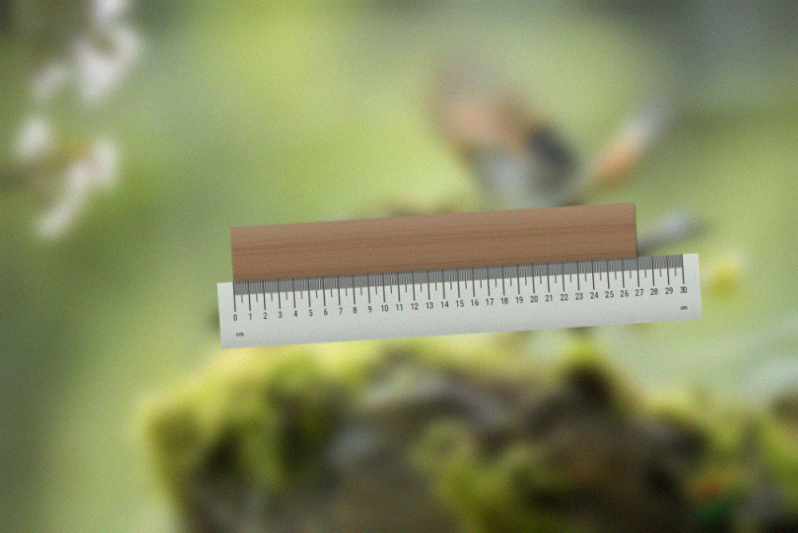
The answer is 27 cm
